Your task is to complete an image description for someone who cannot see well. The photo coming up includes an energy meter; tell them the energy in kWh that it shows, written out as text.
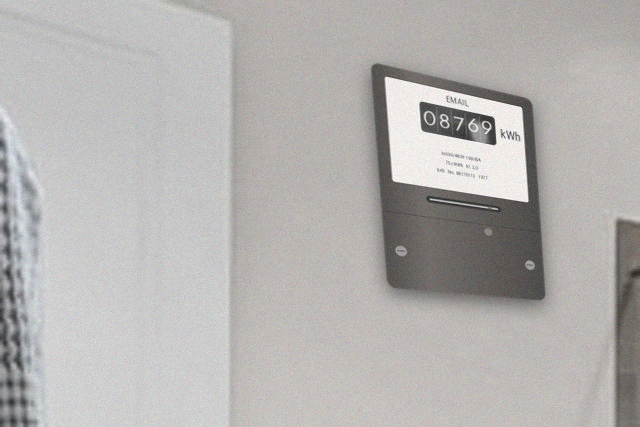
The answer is 8769 kWh
